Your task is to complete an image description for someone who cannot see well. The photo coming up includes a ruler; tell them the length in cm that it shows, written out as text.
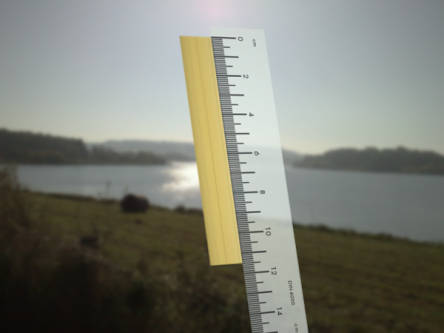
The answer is 11.5 cm
